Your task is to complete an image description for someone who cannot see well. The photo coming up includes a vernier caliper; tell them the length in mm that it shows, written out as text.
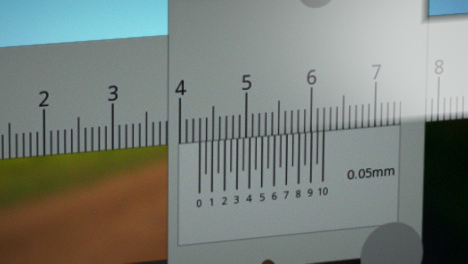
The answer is 43.0 mm
